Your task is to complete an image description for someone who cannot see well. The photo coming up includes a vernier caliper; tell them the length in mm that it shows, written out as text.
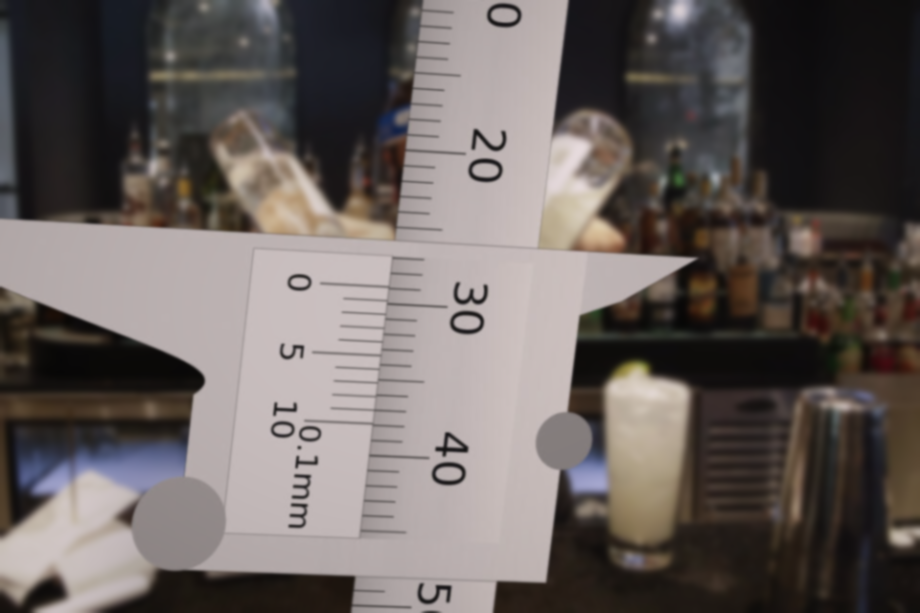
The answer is 28.9 mm
